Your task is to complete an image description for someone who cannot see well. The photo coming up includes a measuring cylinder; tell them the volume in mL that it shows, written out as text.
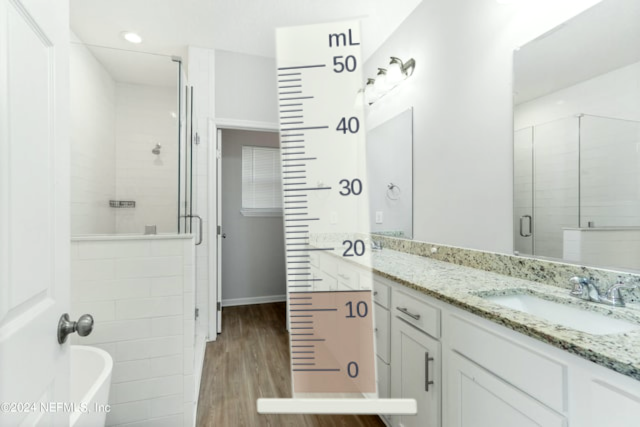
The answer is 13 mL
